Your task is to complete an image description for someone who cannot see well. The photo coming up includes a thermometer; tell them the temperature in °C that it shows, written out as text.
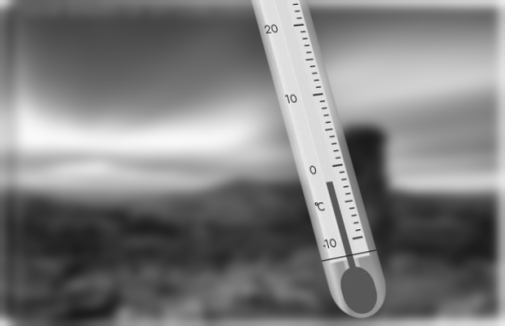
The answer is -2 °C
